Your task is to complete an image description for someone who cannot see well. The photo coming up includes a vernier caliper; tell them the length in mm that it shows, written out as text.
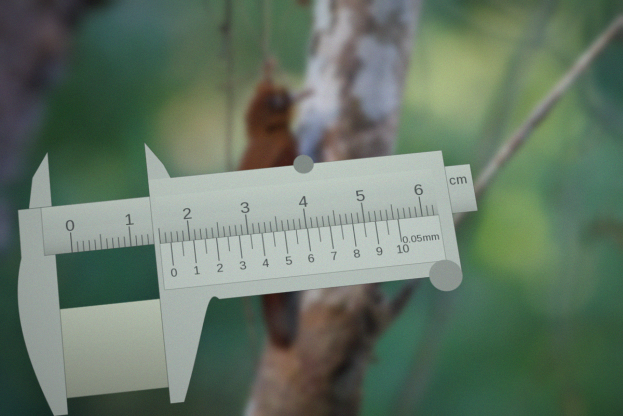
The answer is 16.8 mm
